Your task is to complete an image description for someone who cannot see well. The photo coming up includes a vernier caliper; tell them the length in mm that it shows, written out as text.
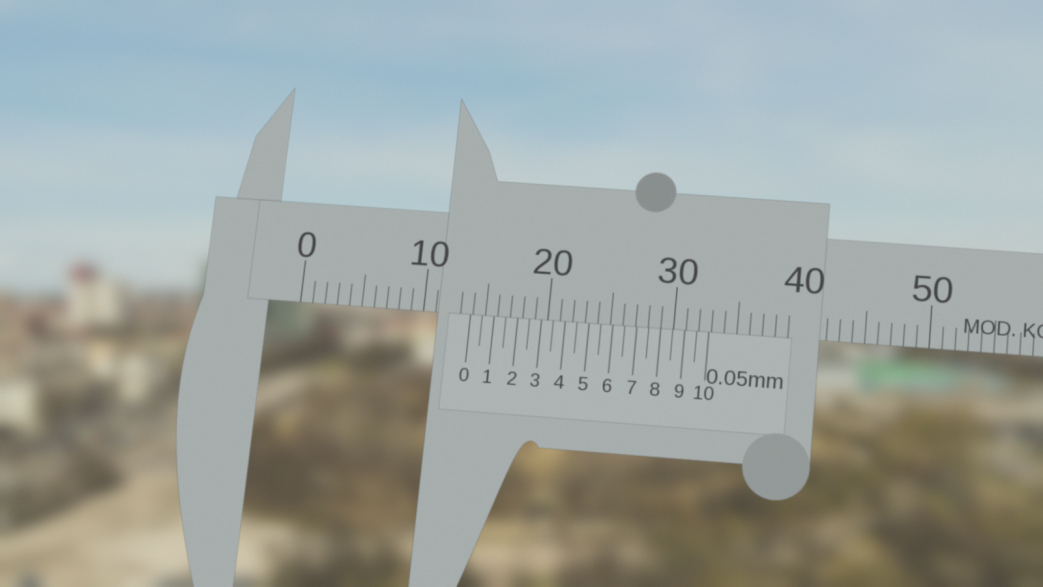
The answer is 13.8 mm
